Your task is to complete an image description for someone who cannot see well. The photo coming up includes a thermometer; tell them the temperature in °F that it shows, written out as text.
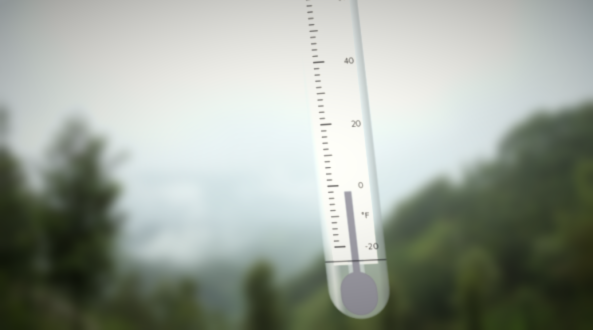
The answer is -2 °F
